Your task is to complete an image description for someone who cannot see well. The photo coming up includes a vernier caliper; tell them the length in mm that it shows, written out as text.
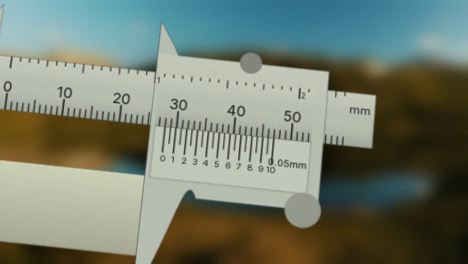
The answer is 28.0 mm
